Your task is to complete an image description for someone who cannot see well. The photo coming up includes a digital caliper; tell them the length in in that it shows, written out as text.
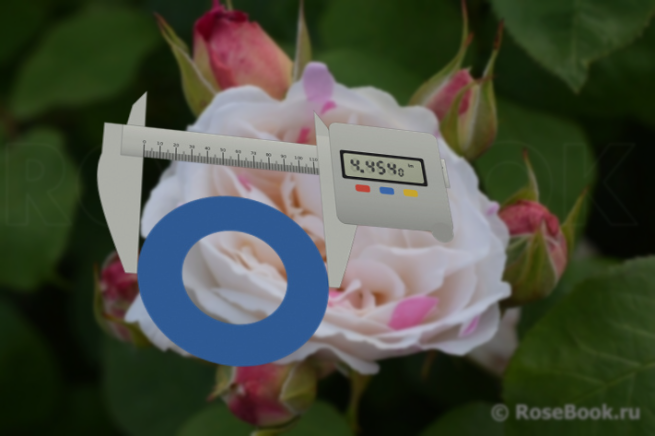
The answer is 4.4540 in
